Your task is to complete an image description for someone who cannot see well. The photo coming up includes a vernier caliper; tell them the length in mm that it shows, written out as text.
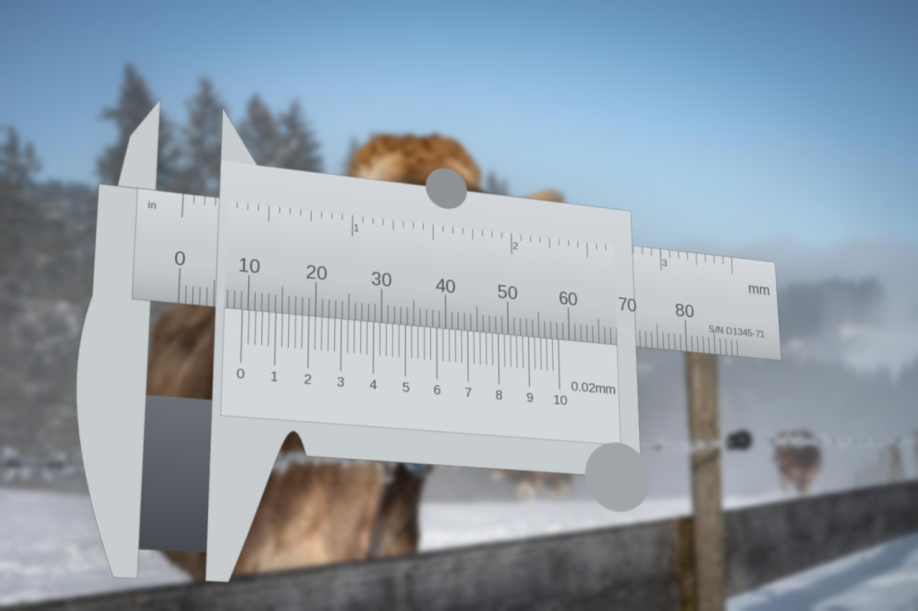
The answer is 9.2 mm
